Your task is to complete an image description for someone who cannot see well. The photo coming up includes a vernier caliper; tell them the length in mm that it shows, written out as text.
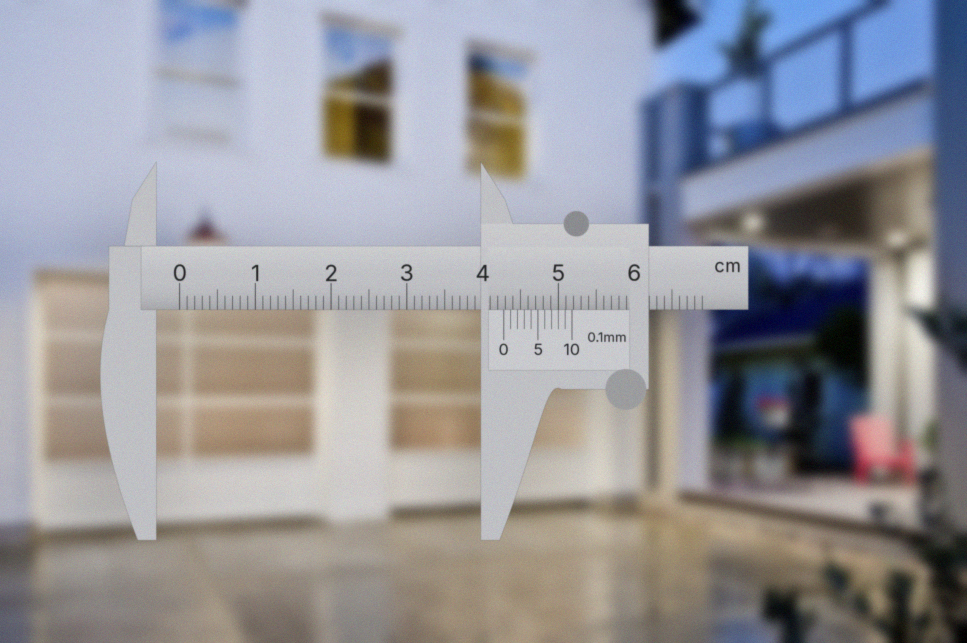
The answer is 42.8 mm
